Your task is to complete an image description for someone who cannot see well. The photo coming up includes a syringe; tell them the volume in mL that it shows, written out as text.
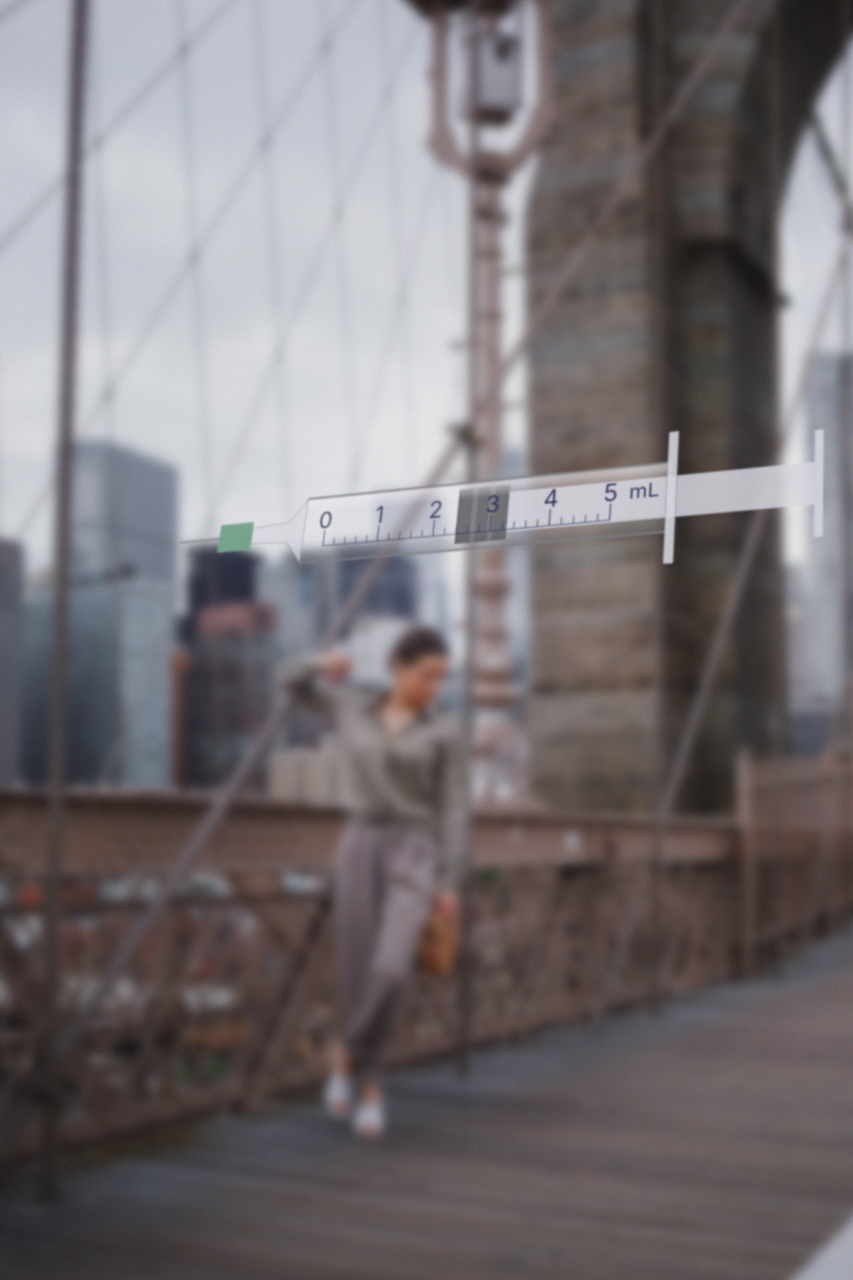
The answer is 2.4 mL
